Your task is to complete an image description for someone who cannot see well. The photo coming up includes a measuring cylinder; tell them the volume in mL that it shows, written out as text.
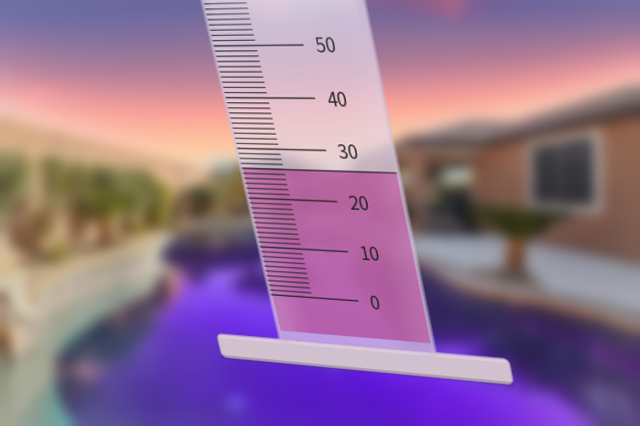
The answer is 26 mL
